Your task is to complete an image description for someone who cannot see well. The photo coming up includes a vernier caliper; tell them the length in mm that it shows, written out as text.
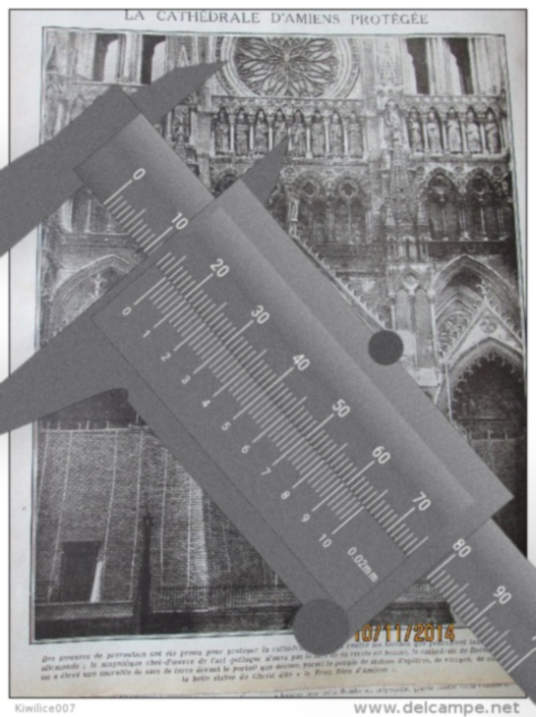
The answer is 15.5 mm
